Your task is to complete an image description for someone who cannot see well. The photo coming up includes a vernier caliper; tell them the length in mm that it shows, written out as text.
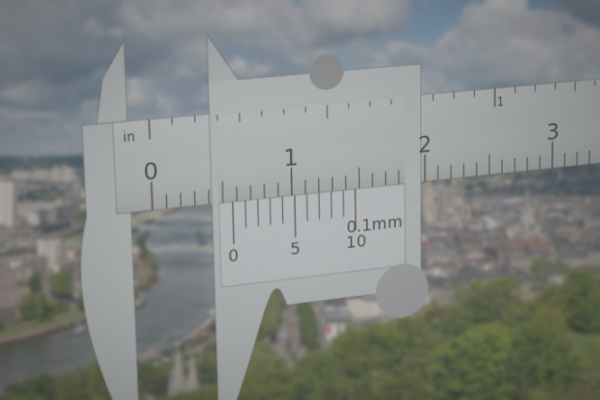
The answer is 5.7 mm
